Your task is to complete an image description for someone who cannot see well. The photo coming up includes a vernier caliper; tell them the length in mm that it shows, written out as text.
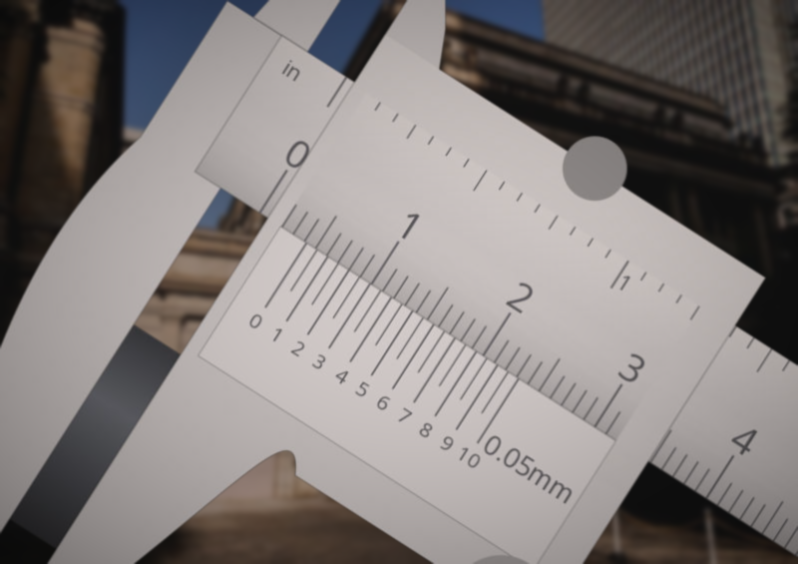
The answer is 4.2 mm
